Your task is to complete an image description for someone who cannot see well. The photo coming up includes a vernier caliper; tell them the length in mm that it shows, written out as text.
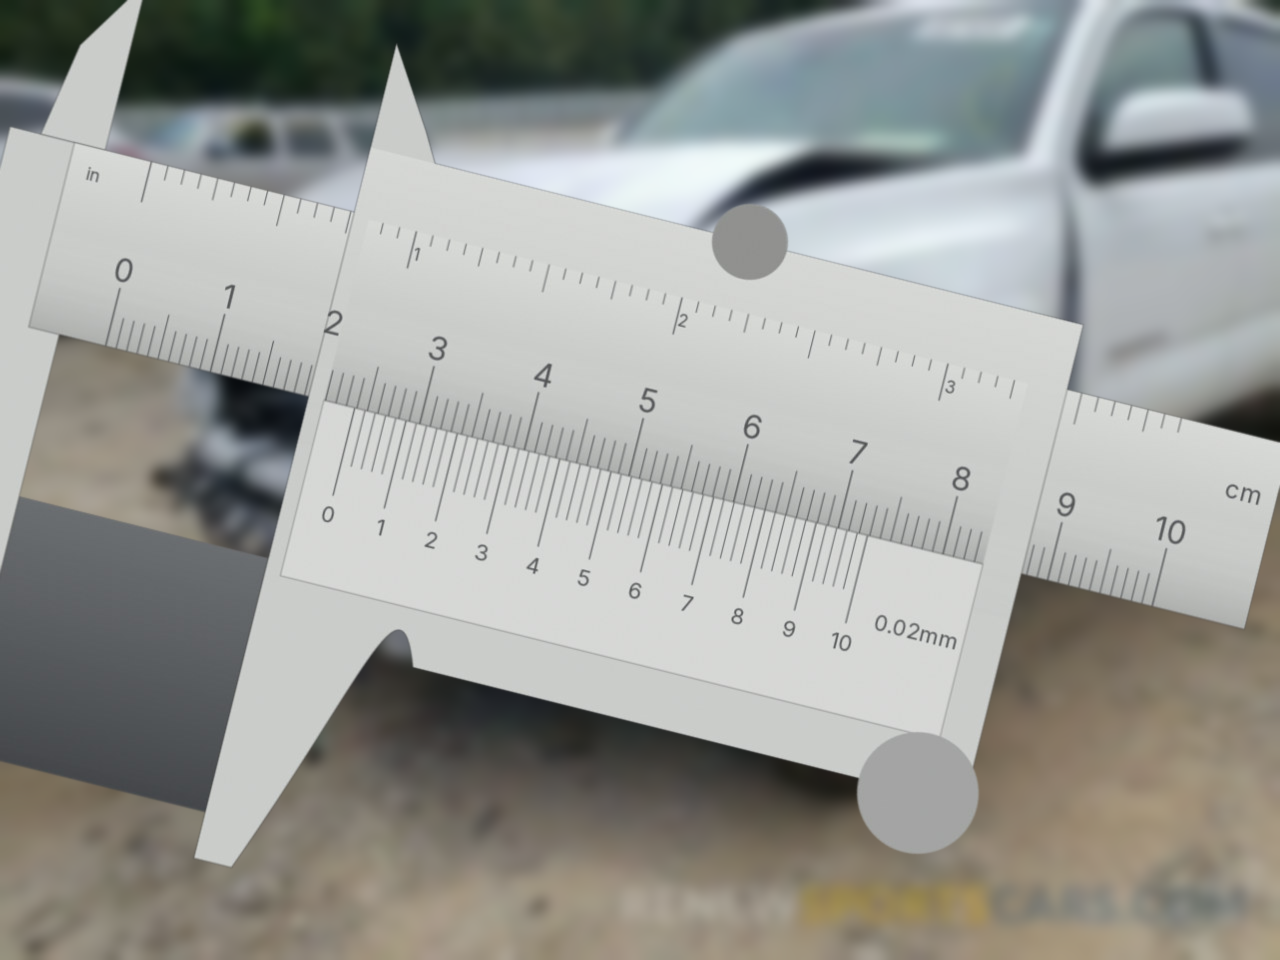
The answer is 23.8 mm
